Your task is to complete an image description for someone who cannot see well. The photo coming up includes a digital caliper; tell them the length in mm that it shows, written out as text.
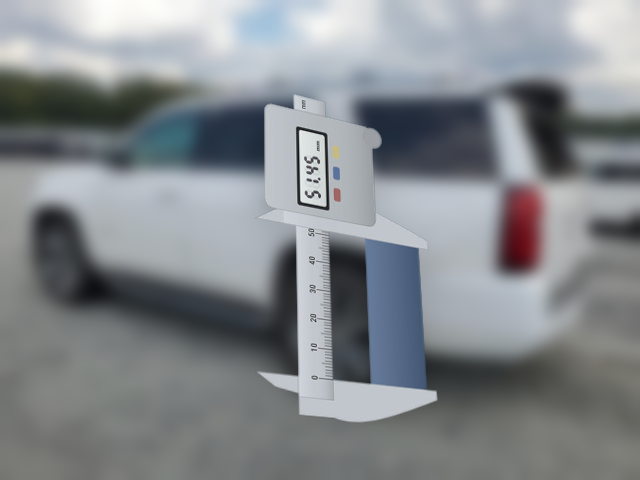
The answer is 51.45 mm
